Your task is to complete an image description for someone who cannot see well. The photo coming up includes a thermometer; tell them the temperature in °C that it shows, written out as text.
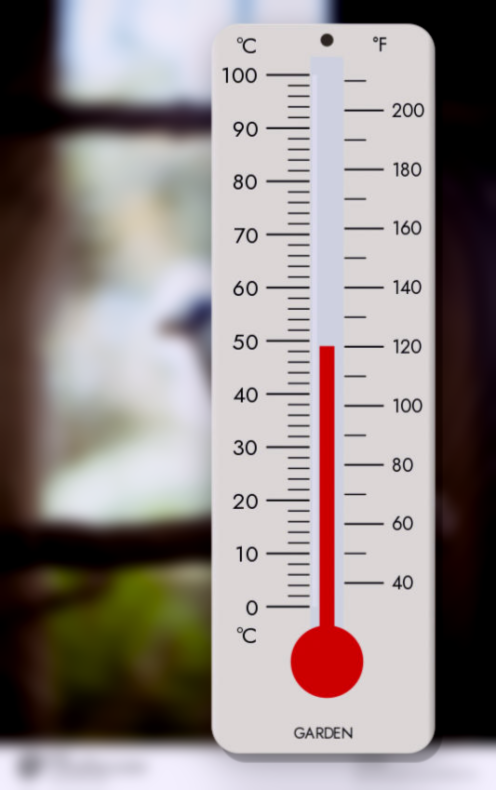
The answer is 49 °C
